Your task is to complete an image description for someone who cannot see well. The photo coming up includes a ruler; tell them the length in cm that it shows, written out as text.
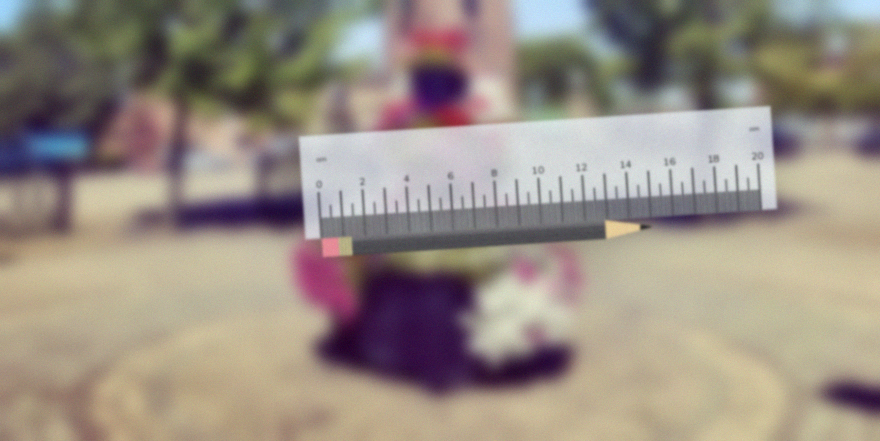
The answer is 15 cm
